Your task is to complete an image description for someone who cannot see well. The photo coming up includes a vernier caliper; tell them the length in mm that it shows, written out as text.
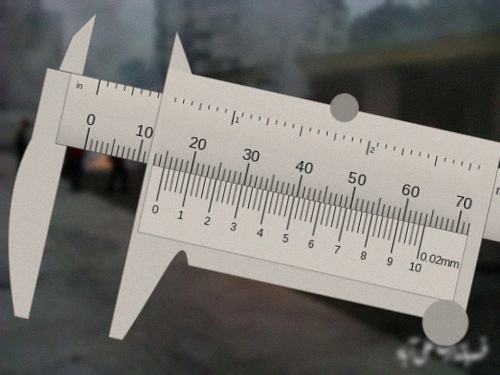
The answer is 15.0 mm
